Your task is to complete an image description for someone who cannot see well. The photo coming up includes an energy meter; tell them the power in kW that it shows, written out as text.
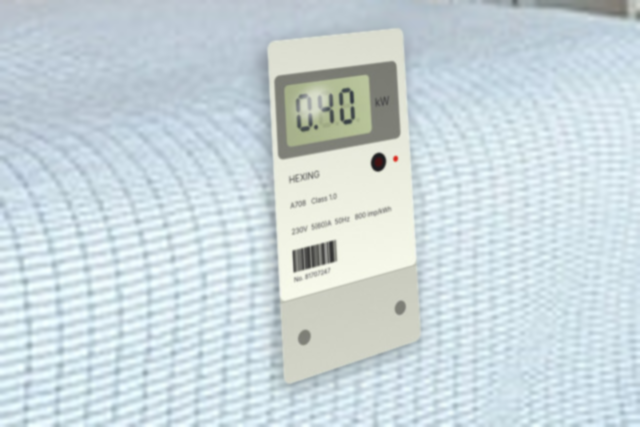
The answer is 0.40 kW
